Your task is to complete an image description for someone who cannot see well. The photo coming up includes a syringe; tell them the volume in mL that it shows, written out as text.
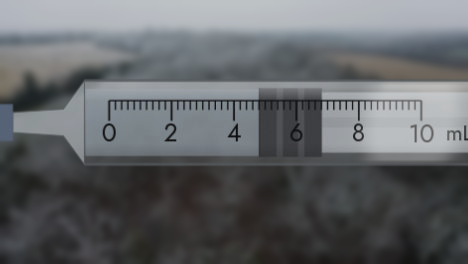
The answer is 4.8 mL
